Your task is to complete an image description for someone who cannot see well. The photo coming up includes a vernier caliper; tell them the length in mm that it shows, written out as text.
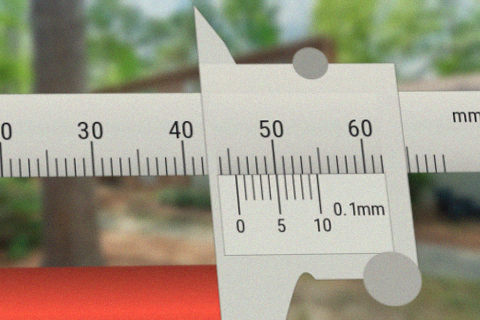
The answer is 45.6 mm
